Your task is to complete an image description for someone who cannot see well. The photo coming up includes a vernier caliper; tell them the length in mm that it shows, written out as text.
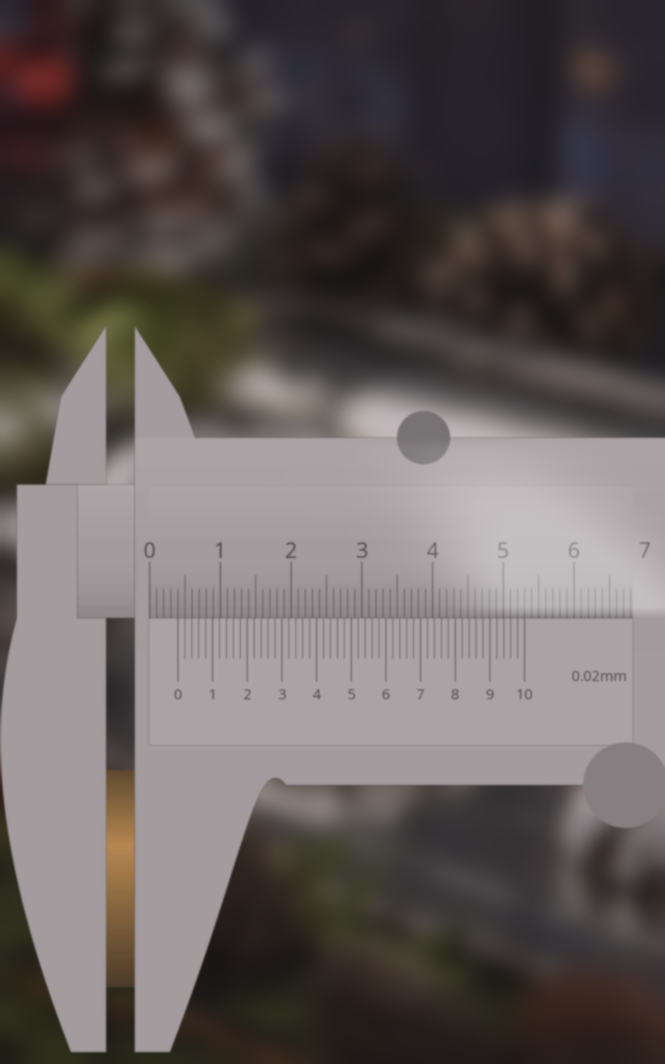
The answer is 4.0 mm
